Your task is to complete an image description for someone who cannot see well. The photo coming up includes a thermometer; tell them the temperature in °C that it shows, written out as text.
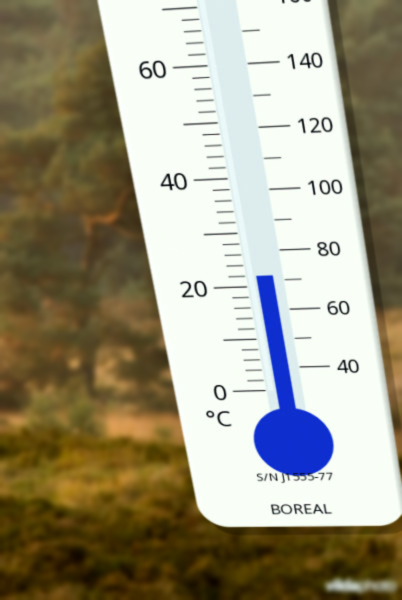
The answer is 22 °C
